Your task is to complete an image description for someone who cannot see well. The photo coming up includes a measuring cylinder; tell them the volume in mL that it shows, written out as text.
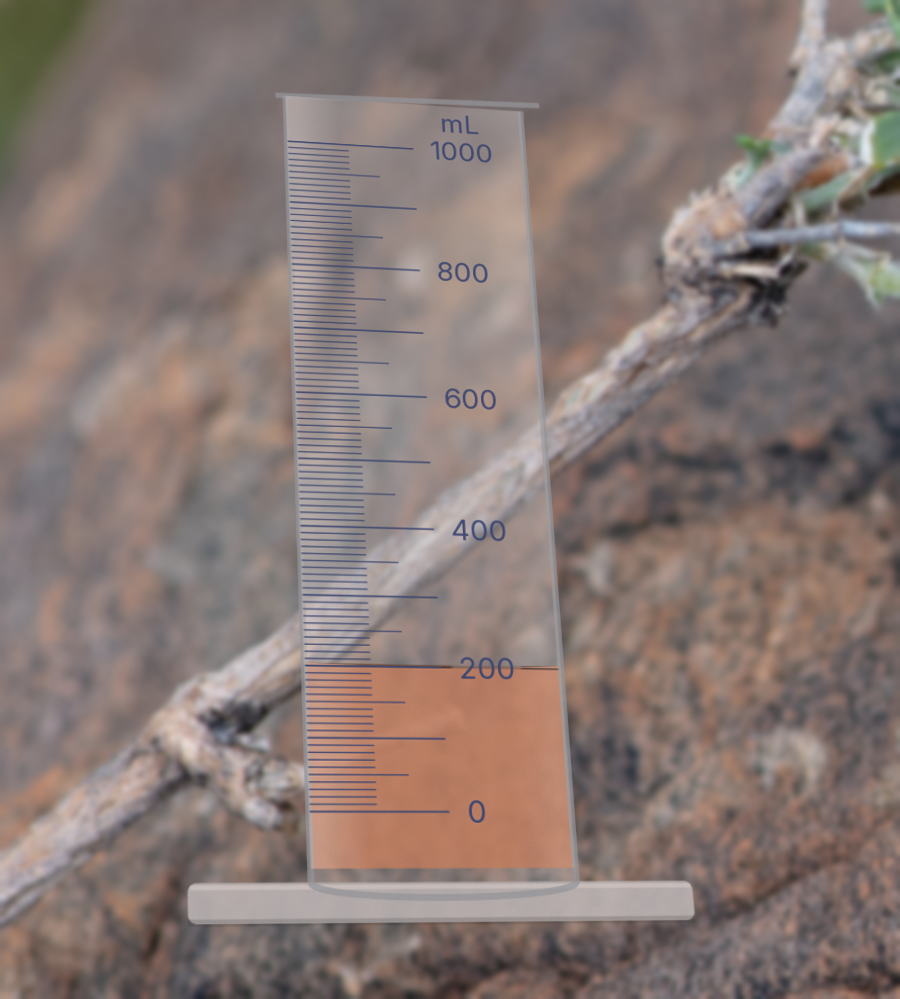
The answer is 200 mL
